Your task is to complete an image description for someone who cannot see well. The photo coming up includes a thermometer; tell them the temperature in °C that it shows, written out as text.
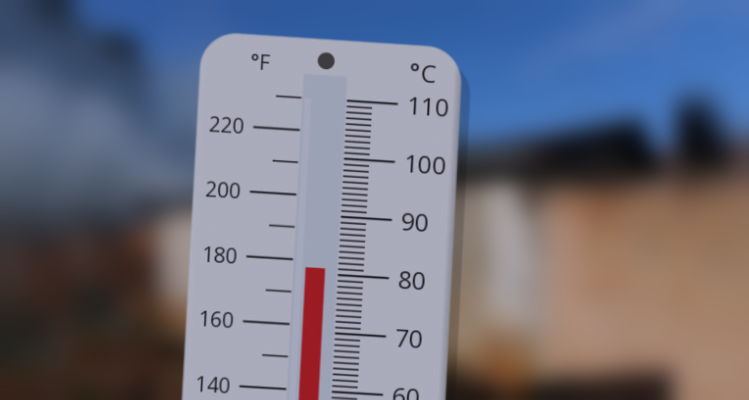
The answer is 81 °C
